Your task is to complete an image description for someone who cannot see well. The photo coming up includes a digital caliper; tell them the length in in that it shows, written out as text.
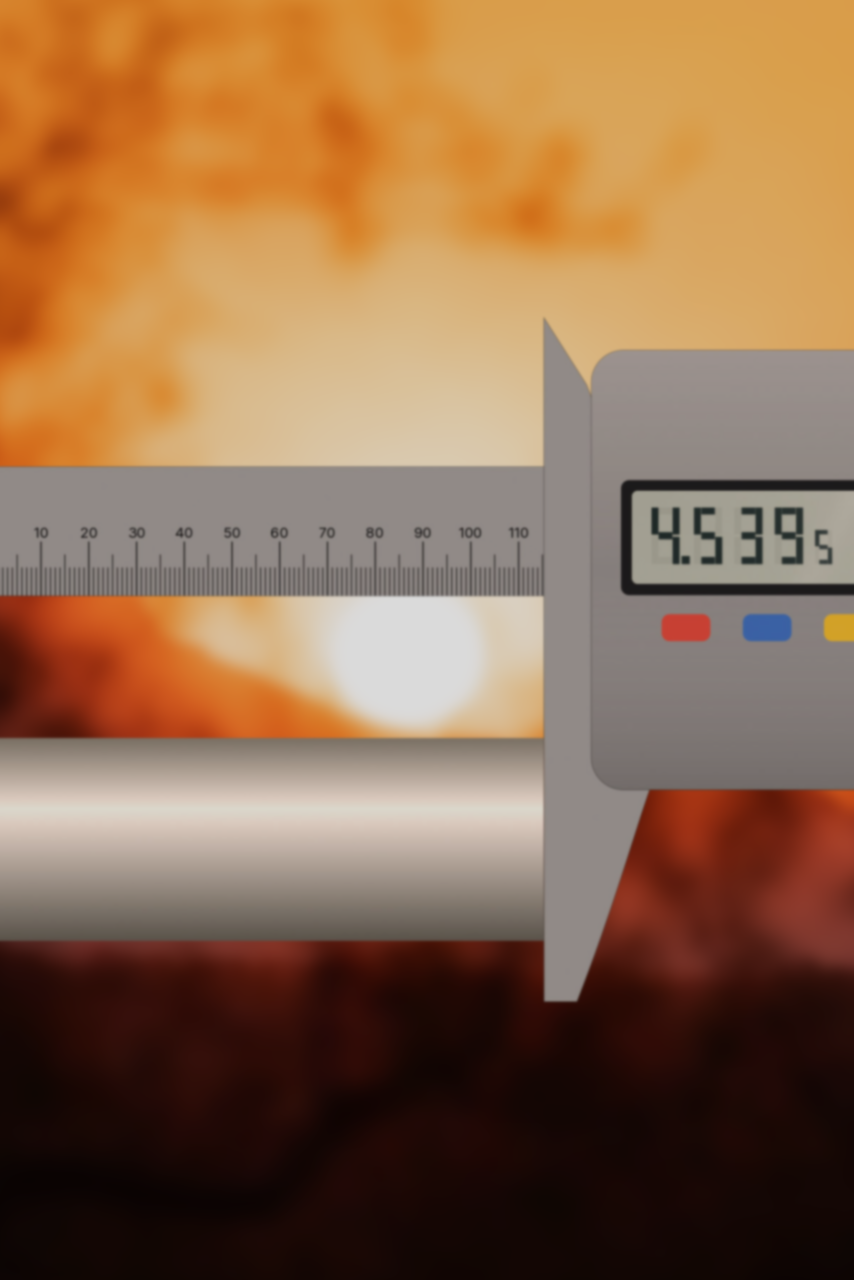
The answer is 4.5395 in
